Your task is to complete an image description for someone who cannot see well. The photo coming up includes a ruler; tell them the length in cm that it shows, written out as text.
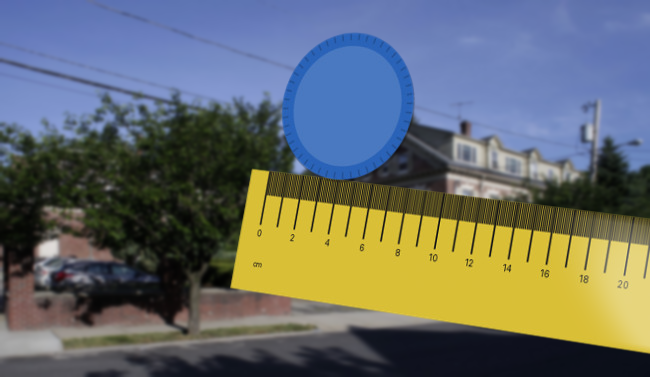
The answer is 7.5 cm
